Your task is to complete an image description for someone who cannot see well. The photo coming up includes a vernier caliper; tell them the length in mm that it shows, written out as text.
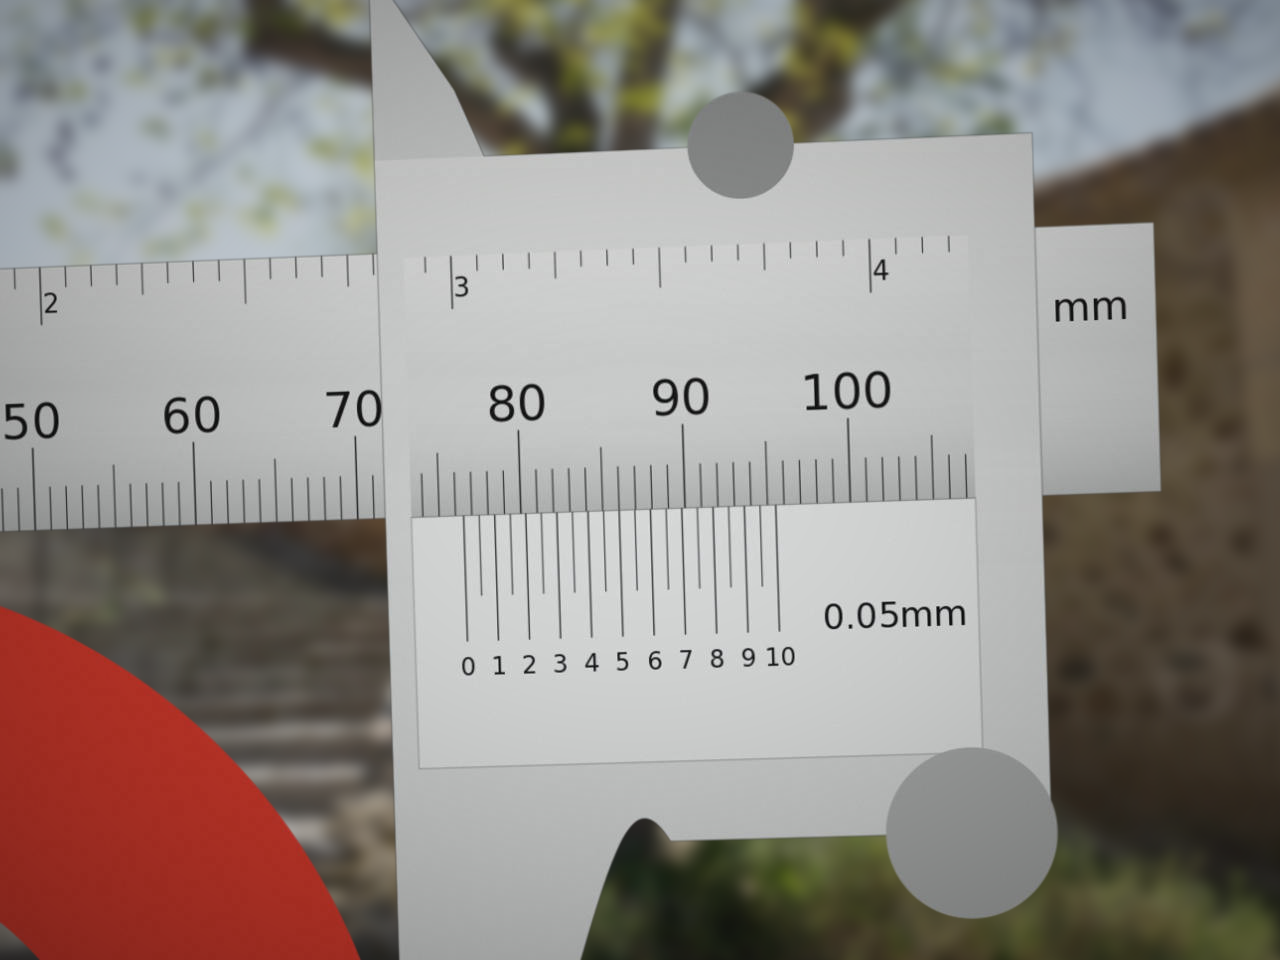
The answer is 76.5 mm
